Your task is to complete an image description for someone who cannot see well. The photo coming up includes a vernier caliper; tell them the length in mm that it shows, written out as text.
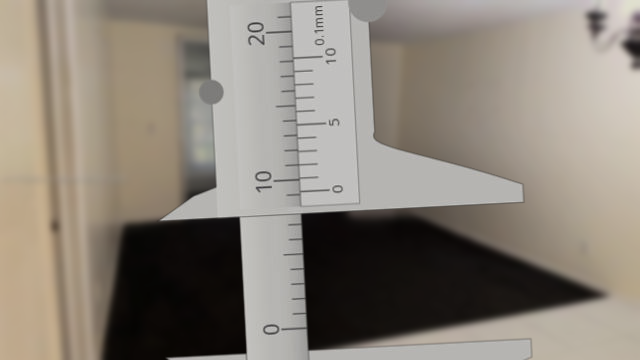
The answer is 9.2 mm
